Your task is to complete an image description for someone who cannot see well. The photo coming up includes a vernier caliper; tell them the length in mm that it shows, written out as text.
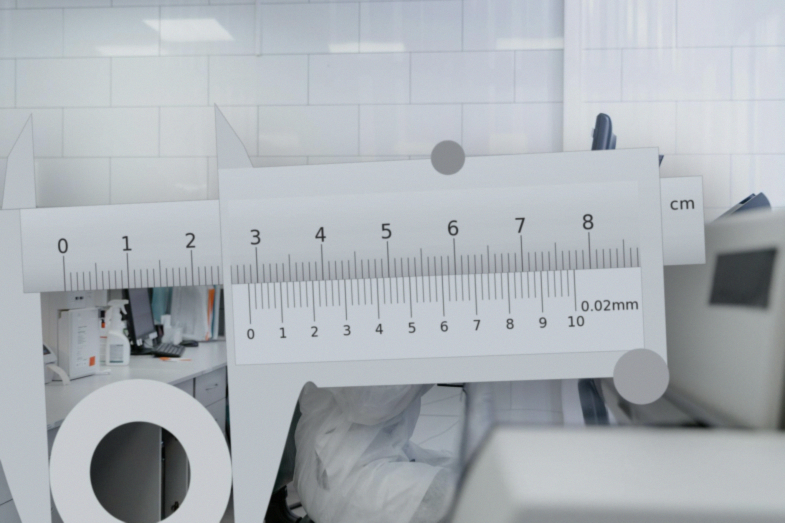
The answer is 28.6 mm
